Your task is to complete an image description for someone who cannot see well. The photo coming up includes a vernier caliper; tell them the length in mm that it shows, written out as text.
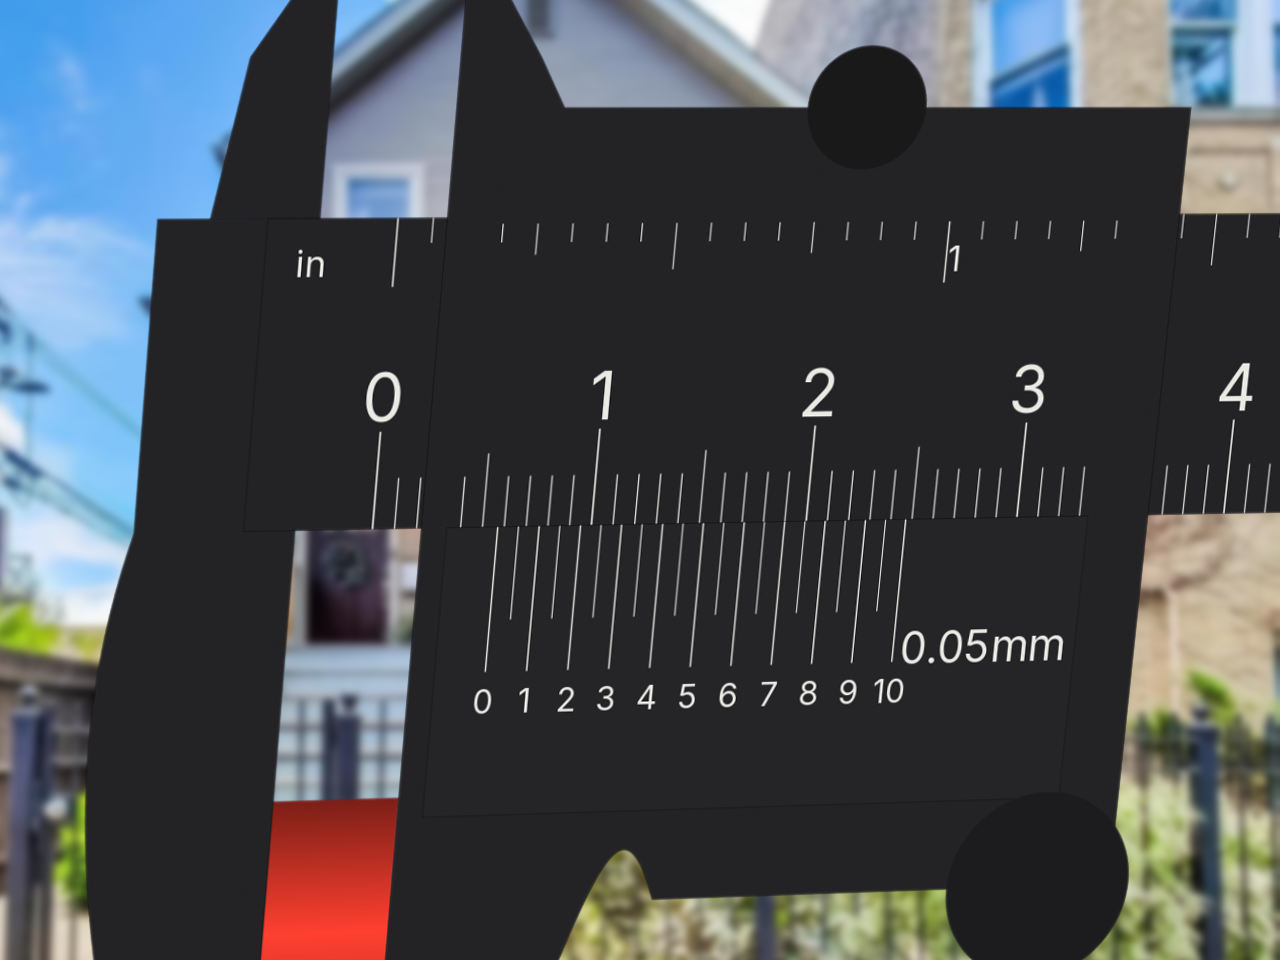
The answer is 5.7 mm
